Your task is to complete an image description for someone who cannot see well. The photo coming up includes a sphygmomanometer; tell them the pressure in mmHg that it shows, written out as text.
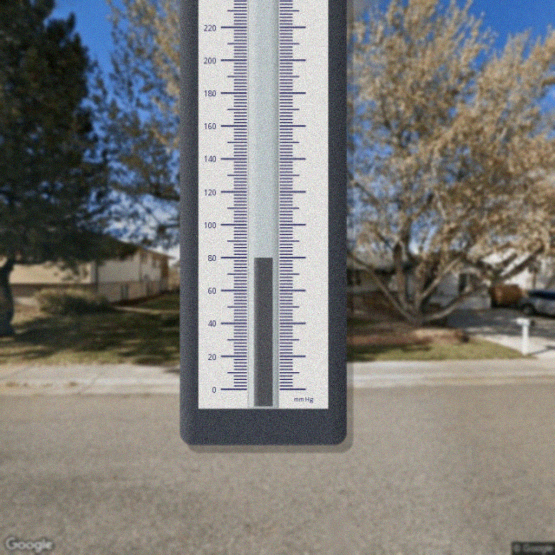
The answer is 80 mmHg
